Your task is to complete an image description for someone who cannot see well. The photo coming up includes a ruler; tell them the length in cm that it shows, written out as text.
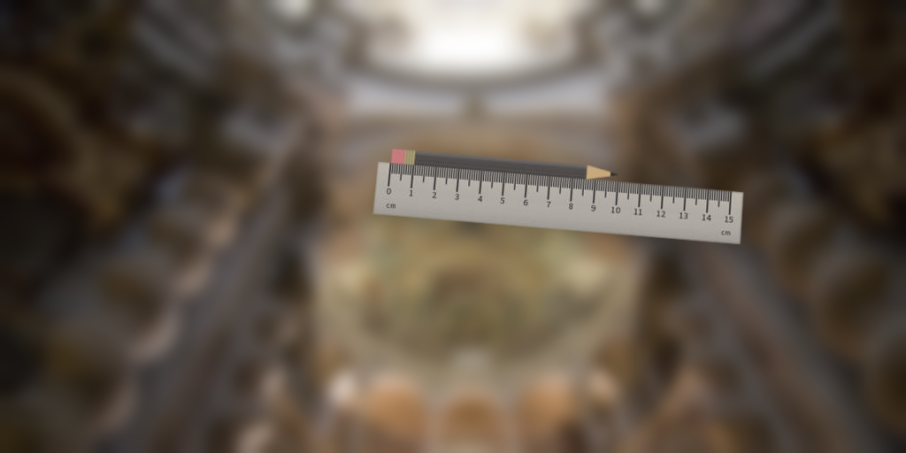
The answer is 10 cm
